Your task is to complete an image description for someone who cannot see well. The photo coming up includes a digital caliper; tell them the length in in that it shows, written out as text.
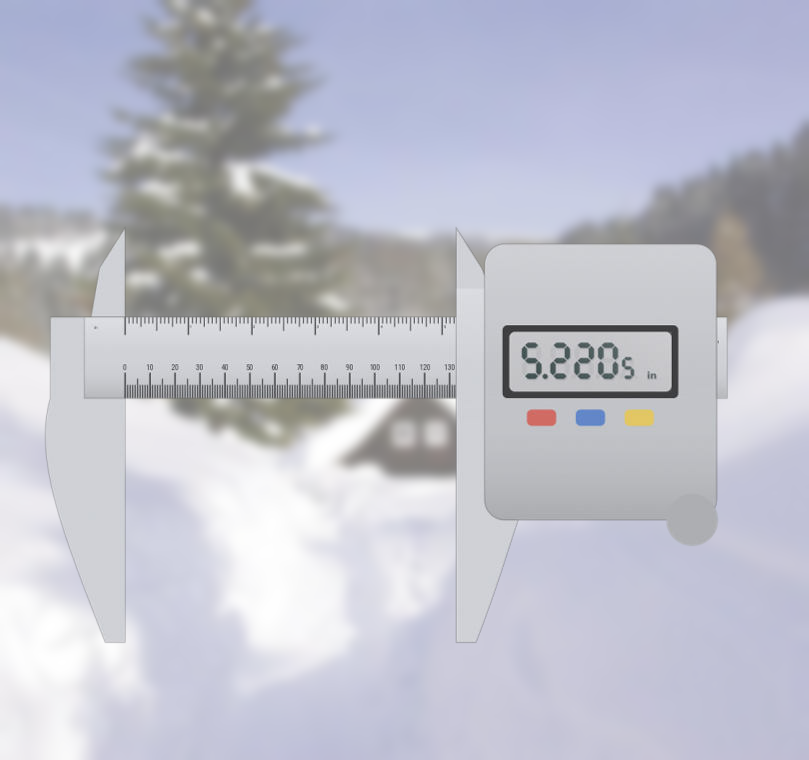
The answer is 5.2205 in
